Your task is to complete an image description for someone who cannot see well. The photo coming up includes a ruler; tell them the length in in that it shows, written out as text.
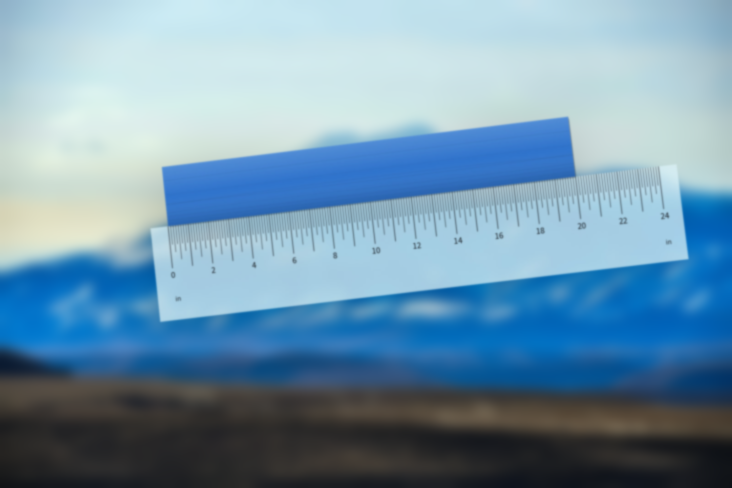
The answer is 20 in
